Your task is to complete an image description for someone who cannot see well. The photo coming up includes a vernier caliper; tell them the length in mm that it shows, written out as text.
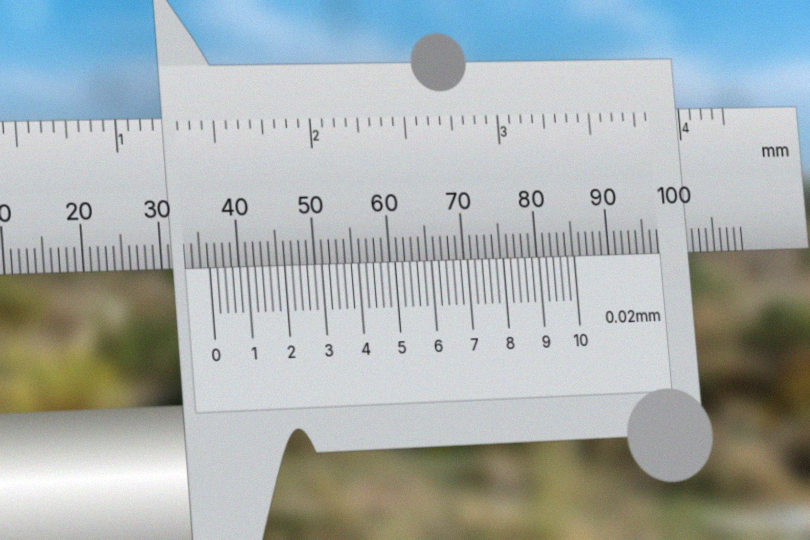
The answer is 36.2 mm
